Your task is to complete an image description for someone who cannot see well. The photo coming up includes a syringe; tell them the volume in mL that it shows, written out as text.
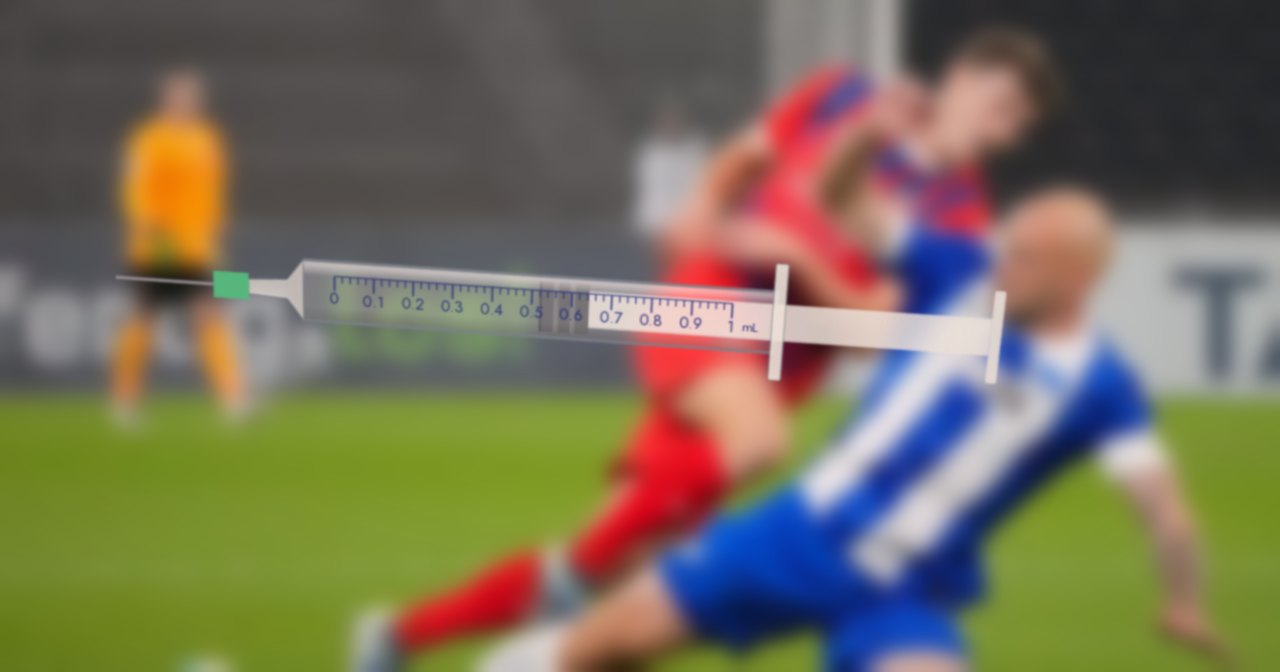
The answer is 0.52 mL
